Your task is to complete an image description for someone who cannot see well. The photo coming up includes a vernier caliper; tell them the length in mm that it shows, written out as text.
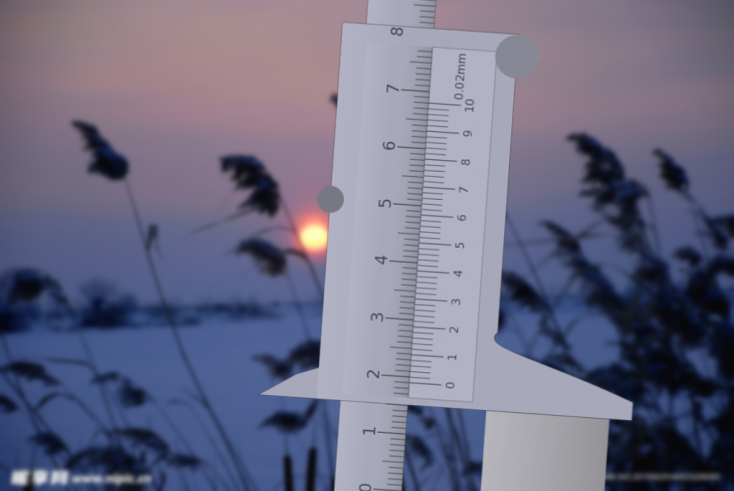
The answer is 19.0 mm
